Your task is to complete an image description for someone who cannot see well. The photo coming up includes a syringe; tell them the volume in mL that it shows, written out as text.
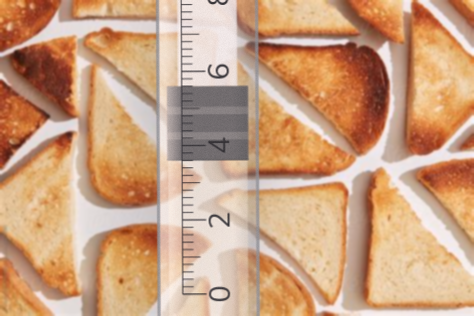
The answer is 3.6 mL
